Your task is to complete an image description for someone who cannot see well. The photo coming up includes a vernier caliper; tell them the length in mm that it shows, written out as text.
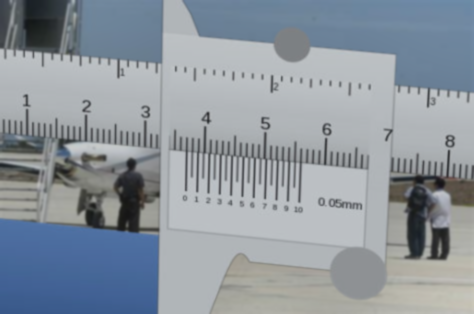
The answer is 37.0 mm
